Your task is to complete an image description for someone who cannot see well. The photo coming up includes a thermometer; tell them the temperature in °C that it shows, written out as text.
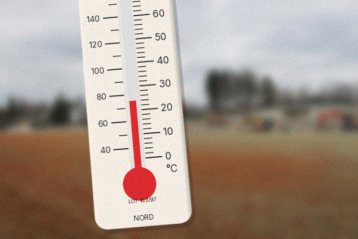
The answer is 24 °C
